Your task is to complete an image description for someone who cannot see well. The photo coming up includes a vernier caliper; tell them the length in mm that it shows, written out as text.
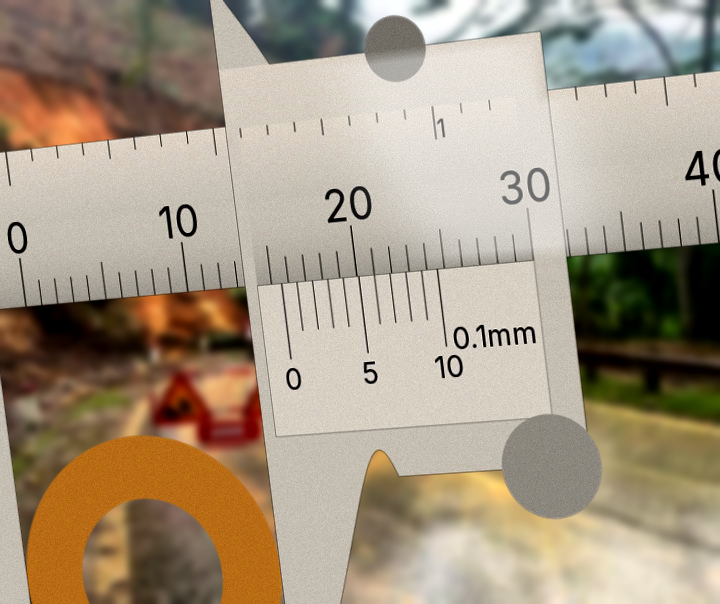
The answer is 15.6 mm
